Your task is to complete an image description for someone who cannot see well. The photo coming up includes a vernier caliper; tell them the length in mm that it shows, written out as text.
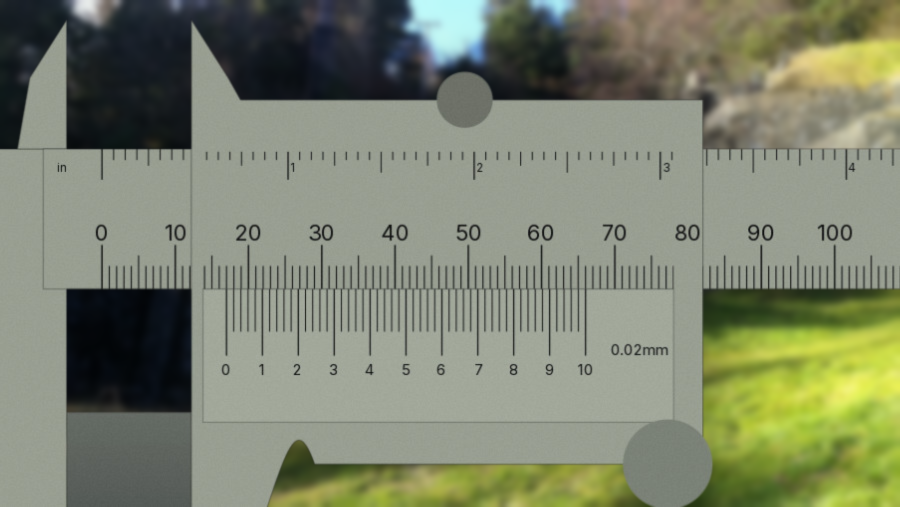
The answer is 17.0 mm
